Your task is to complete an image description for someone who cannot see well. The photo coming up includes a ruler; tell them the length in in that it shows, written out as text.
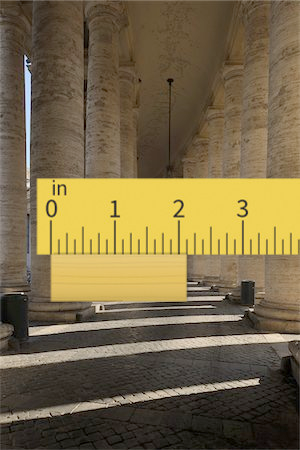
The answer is 2.125 in
